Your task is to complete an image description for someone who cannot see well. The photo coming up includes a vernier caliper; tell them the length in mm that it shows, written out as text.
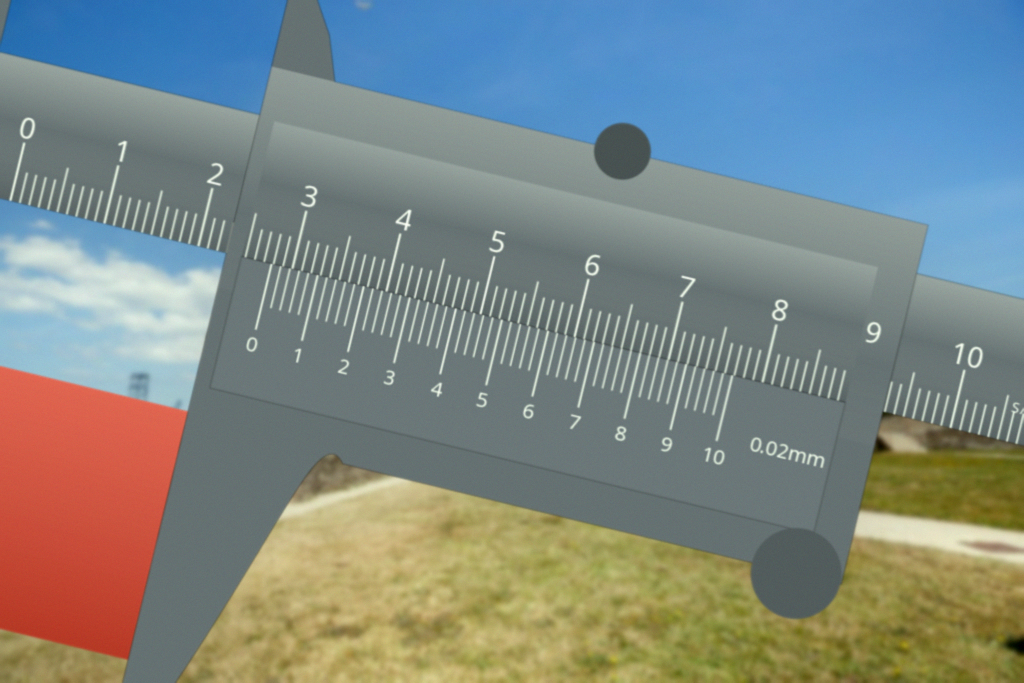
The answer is 27.8 mm
